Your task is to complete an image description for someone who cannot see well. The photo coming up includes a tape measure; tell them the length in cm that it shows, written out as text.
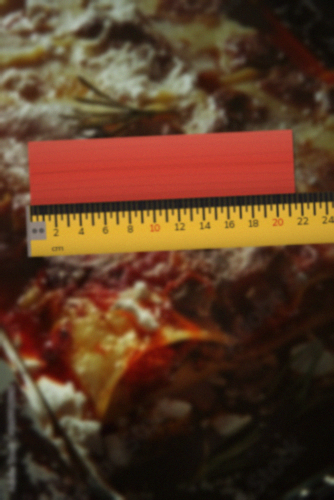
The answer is 21.5 cm
